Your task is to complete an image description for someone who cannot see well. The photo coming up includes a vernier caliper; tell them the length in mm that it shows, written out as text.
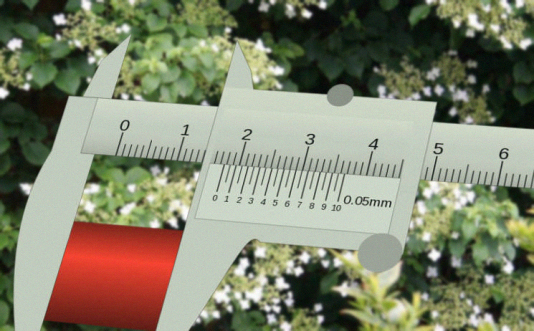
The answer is 17.6 mm
